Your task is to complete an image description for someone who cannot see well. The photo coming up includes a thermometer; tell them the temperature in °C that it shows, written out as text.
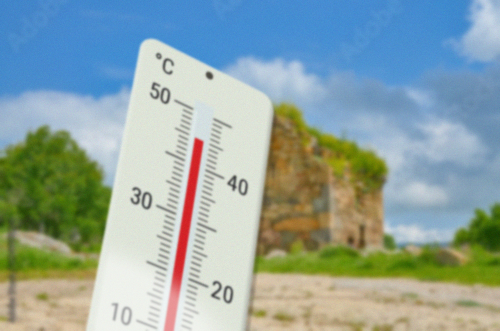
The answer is 45 °C
